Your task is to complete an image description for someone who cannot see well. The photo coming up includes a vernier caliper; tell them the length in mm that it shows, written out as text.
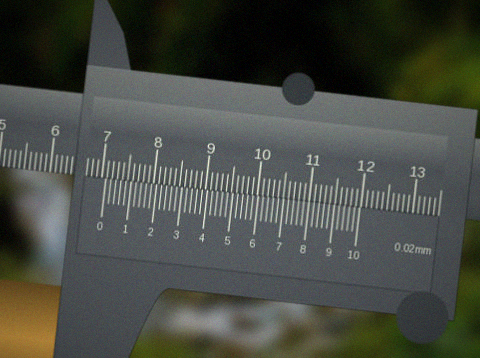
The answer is 70.8 mm
